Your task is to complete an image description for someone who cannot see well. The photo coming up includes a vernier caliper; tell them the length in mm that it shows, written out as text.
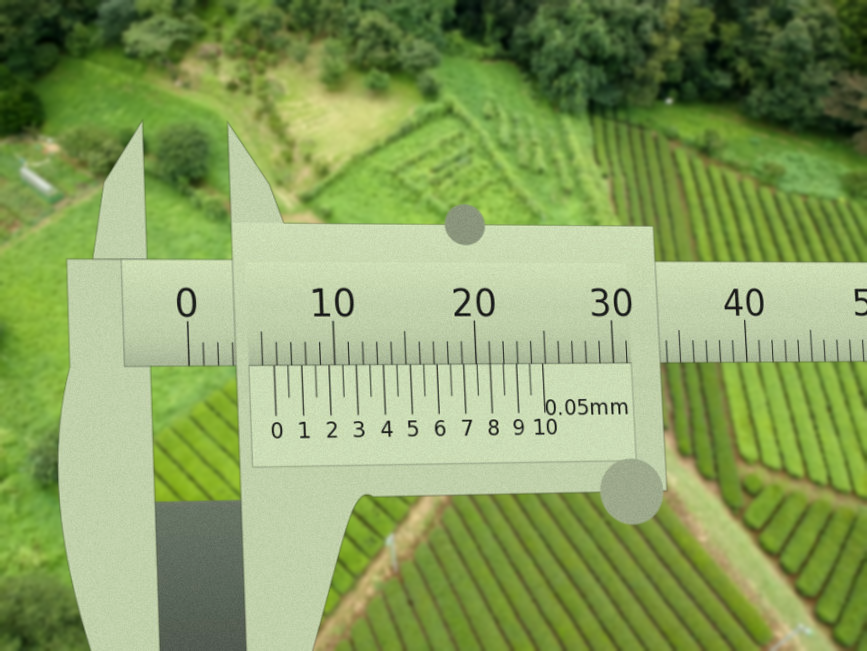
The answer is 5.8 mm
